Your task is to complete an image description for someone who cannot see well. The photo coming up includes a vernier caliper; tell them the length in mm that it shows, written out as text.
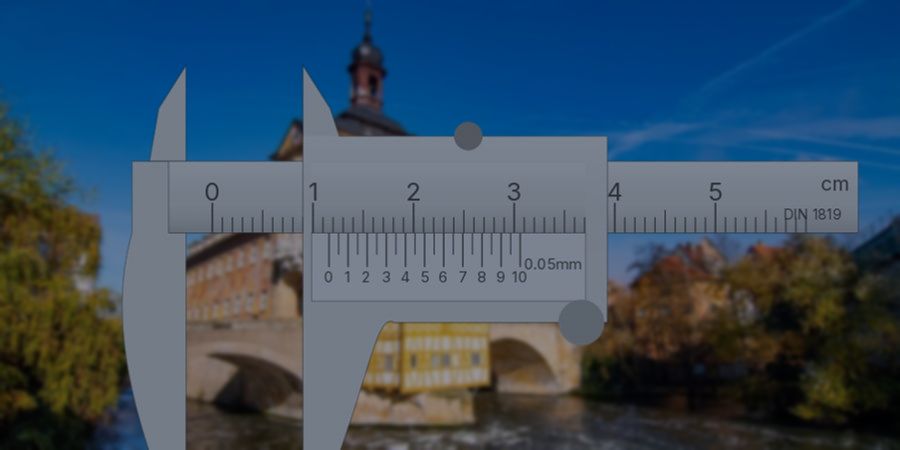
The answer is 11.6 mm
